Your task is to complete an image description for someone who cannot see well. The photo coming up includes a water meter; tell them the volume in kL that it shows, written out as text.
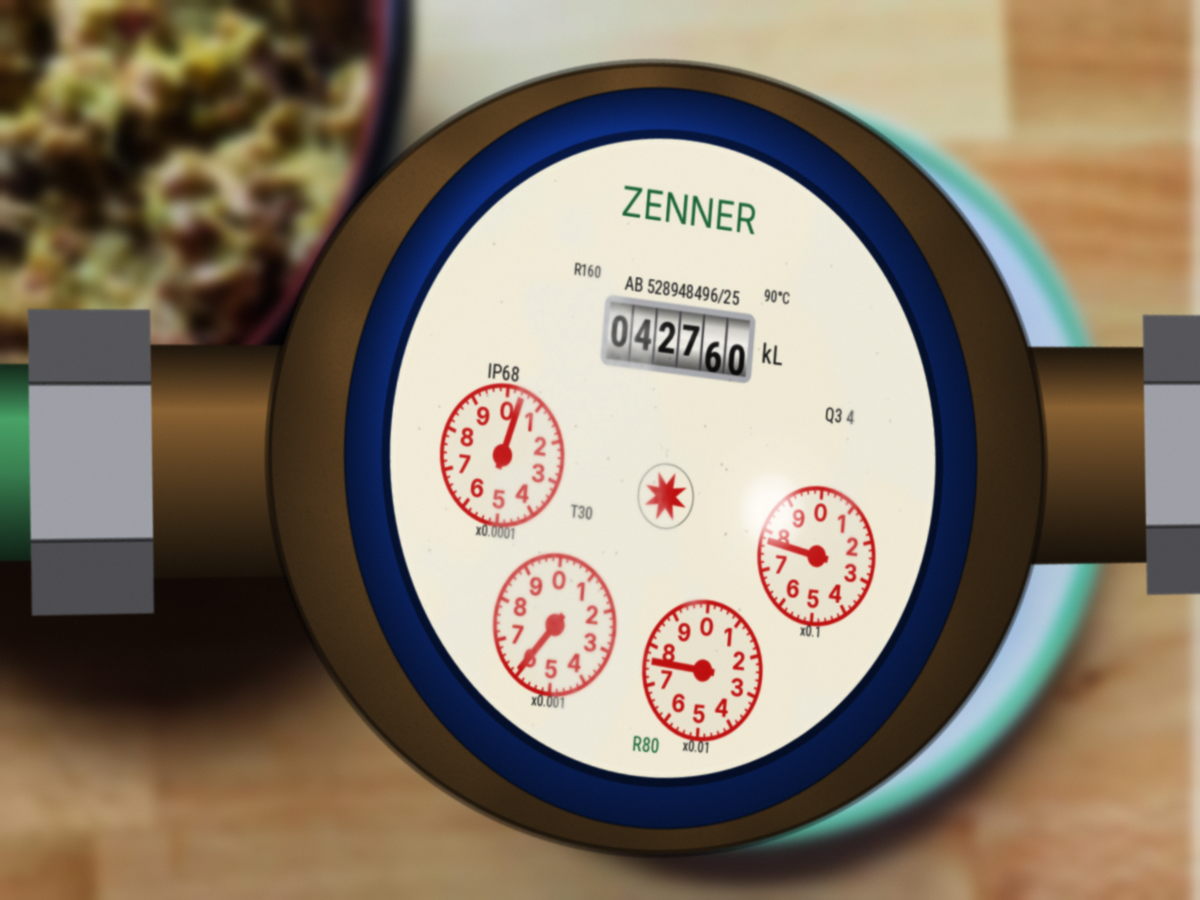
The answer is 42759.7760 kL
